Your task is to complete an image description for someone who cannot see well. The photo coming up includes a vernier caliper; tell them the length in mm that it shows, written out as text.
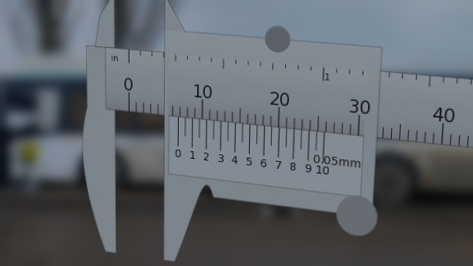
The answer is 6.8 mm
